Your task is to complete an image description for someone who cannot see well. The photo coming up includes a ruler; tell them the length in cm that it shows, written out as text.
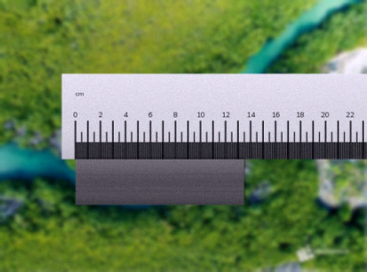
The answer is 13.5 cm
